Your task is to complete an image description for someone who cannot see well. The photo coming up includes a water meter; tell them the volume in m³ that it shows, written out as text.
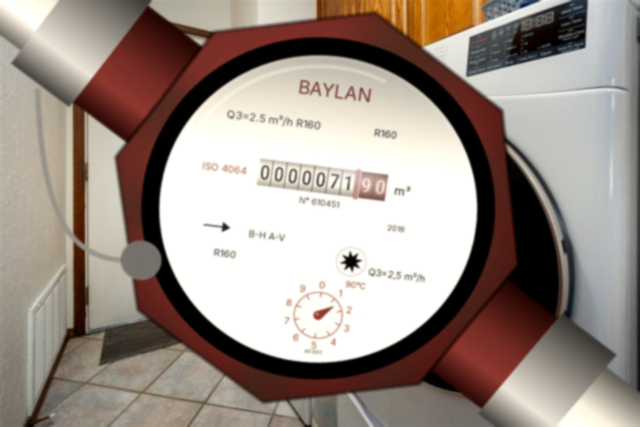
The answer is 71.901 m³
